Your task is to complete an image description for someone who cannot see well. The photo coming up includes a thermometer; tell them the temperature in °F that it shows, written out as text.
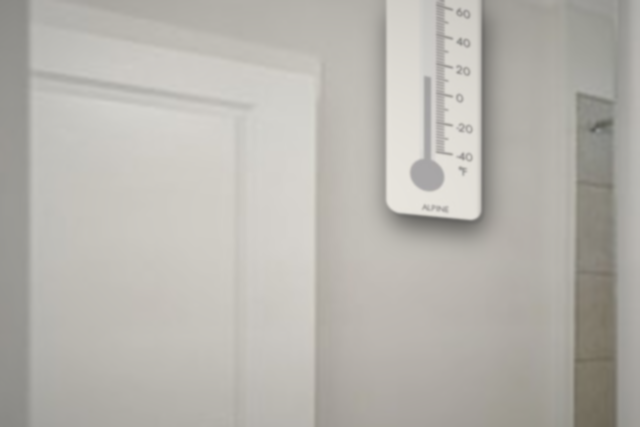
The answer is 10 °F
